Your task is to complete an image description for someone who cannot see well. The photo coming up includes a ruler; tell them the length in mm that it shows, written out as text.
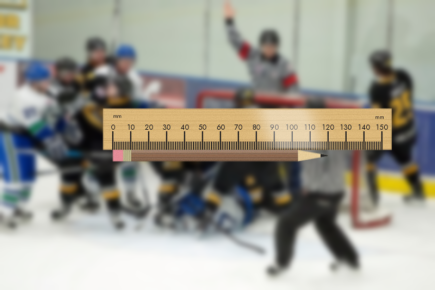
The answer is 120 mm
